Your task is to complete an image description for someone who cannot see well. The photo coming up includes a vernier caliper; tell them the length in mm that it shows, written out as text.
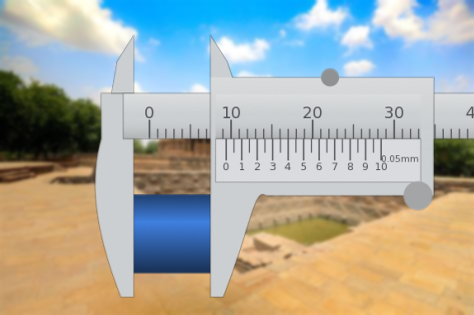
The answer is 9.4 mm
